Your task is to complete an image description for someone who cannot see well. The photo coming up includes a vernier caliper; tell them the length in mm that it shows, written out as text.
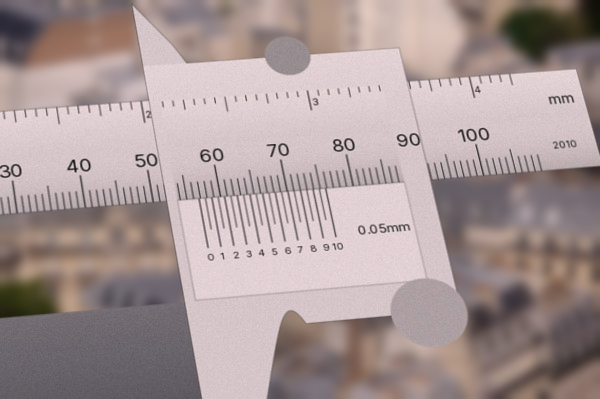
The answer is 56.8 mm
